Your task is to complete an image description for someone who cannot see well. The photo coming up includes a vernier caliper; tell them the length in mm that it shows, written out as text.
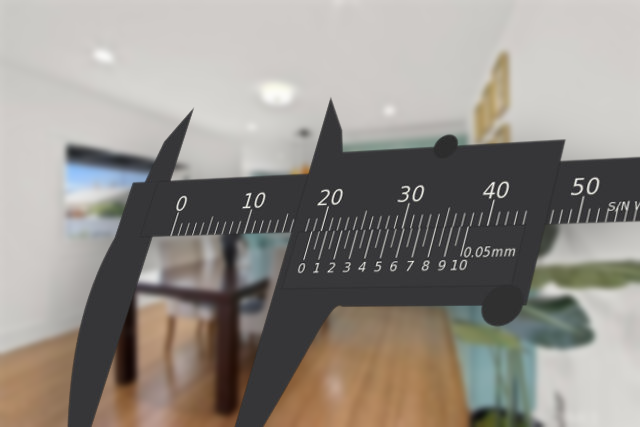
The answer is 18.8 mm
